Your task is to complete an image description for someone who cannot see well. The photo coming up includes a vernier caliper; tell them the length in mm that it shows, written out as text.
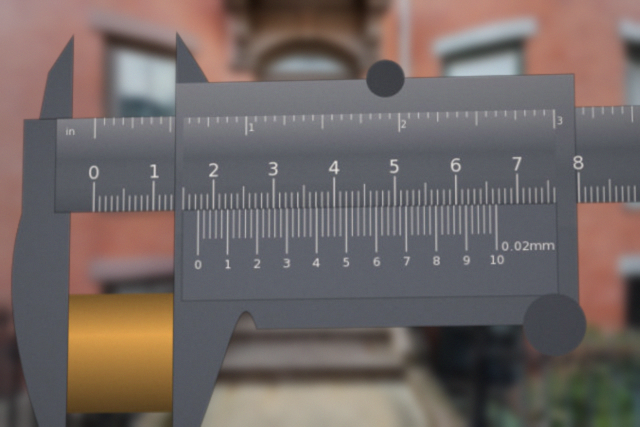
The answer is 17.5 mm
